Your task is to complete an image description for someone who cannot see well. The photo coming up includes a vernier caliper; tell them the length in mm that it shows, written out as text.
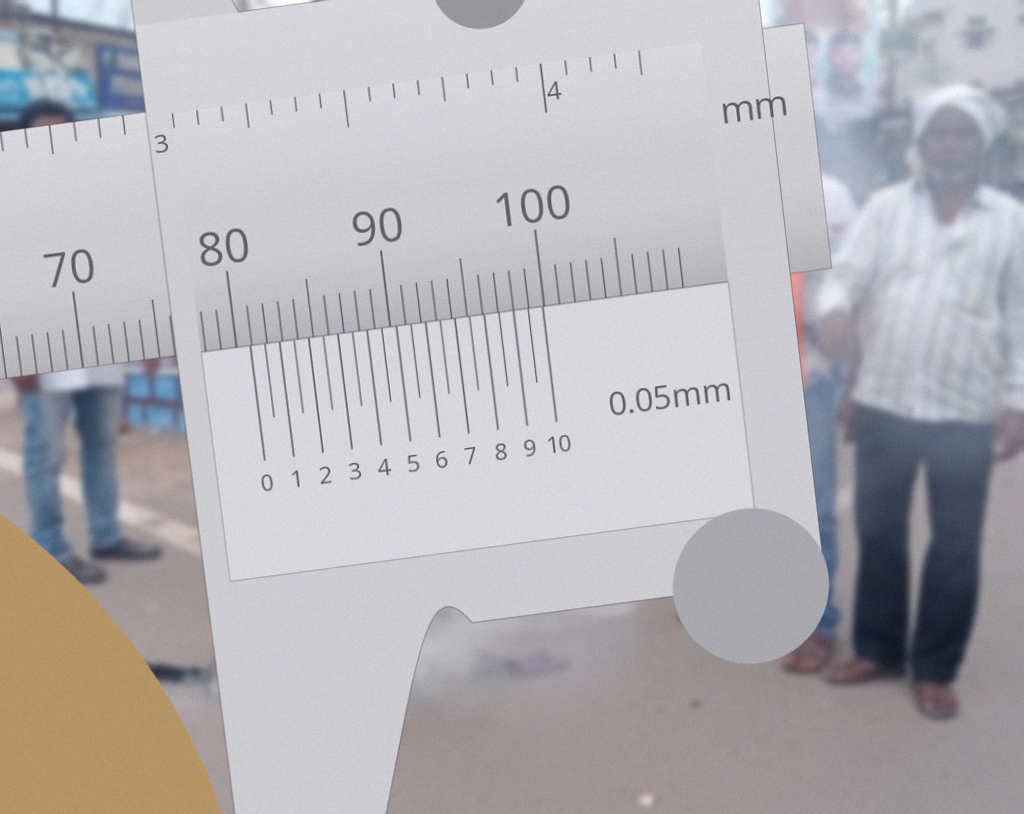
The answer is 80.9 mm
